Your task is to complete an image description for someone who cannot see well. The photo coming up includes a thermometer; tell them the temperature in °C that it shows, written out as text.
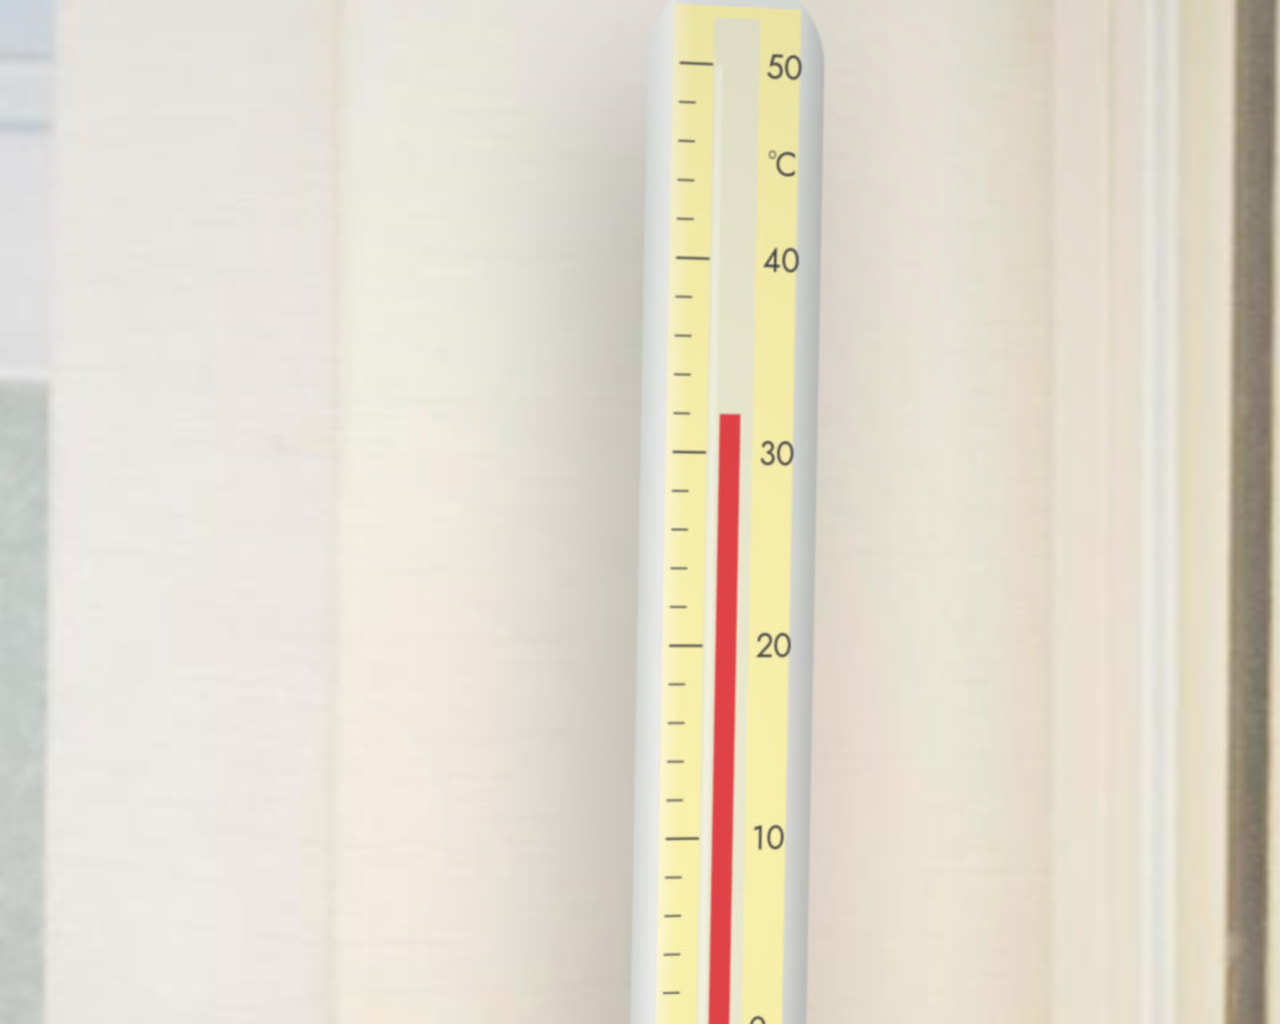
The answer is 32 °C
